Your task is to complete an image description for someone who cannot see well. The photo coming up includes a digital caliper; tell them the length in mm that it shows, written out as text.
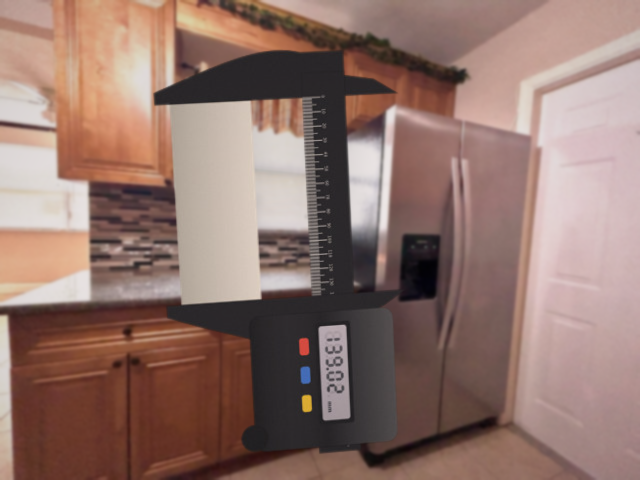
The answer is 139.02 mm
